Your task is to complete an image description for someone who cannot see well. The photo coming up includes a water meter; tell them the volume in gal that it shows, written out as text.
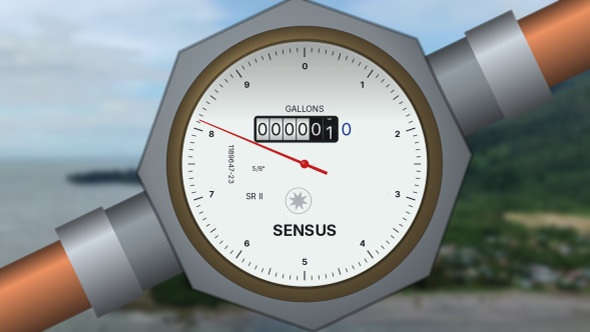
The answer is 8.1 gal
